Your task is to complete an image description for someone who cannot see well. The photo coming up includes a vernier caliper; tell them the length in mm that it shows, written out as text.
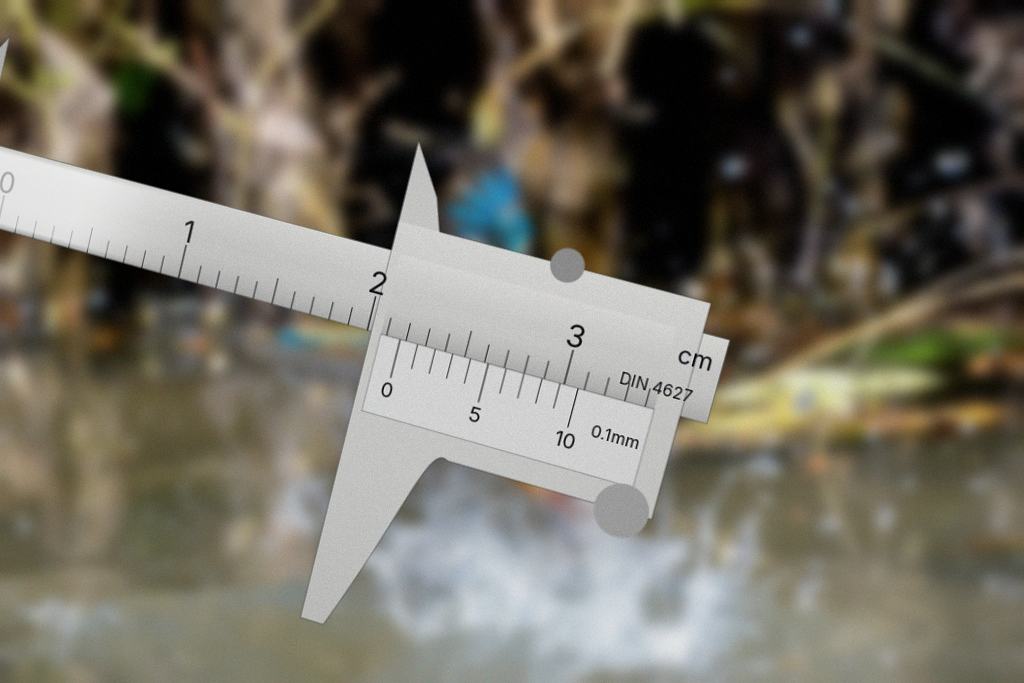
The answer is 21.7 mm
